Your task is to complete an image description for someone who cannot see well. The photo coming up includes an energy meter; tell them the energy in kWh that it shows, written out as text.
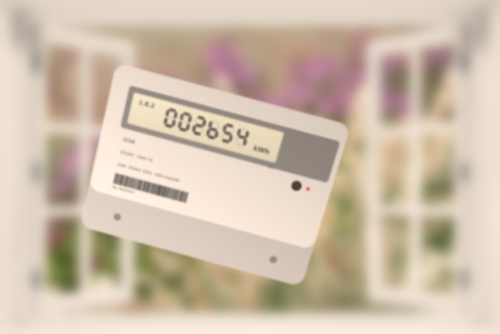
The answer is 2654 kWh
